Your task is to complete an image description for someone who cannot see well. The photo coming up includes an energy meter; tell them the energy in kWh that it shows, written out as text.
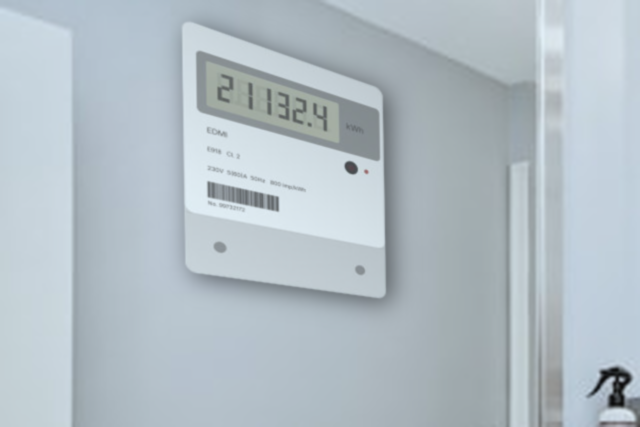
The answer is 21132.4 kWh
